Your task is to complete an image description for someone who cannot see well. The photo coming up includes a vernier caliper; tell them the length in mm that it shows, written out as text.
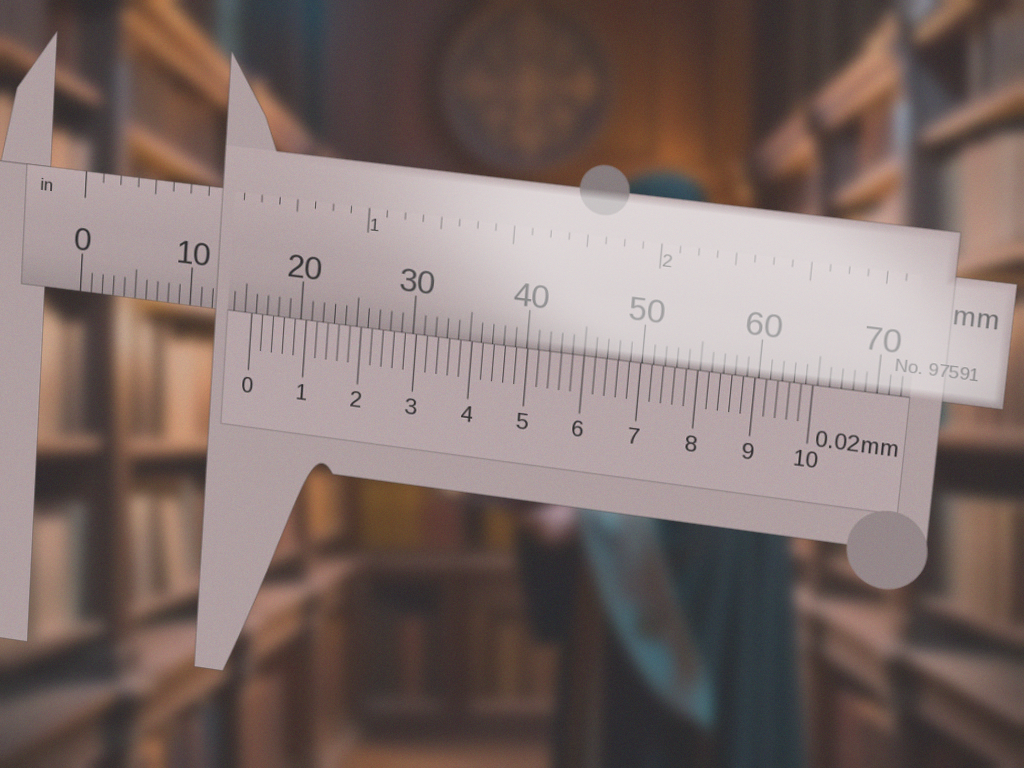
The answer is 15.6 mm
